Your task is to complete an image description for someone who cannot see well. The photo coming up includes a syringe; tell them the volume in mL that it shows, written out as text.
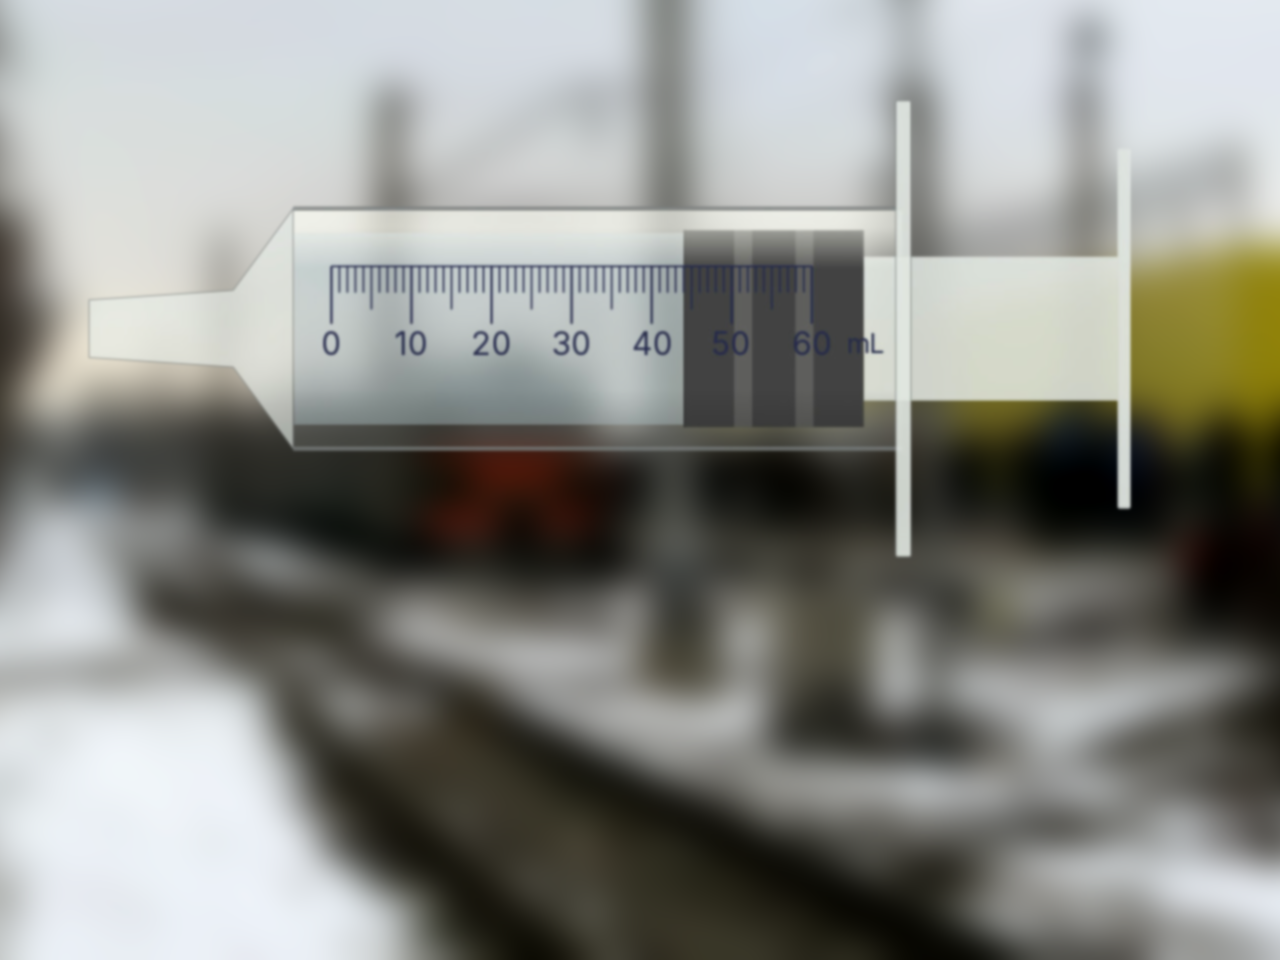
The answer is 44 mL
